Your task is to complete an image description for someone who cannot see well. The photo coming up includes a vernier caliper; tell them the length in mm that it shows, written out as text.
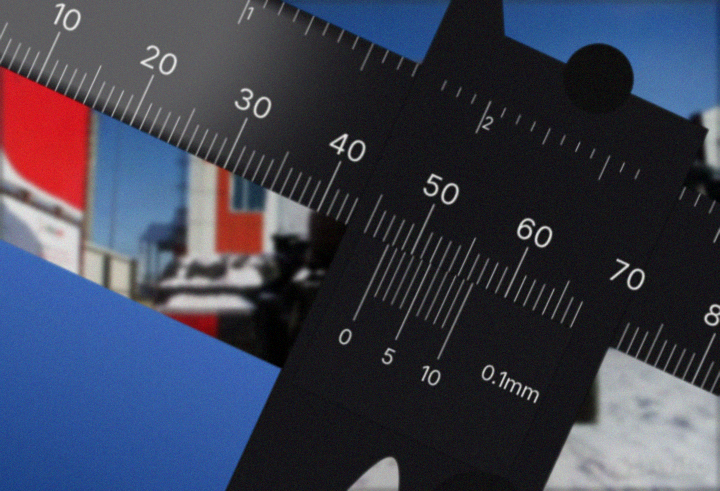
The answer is 47.6 mm
